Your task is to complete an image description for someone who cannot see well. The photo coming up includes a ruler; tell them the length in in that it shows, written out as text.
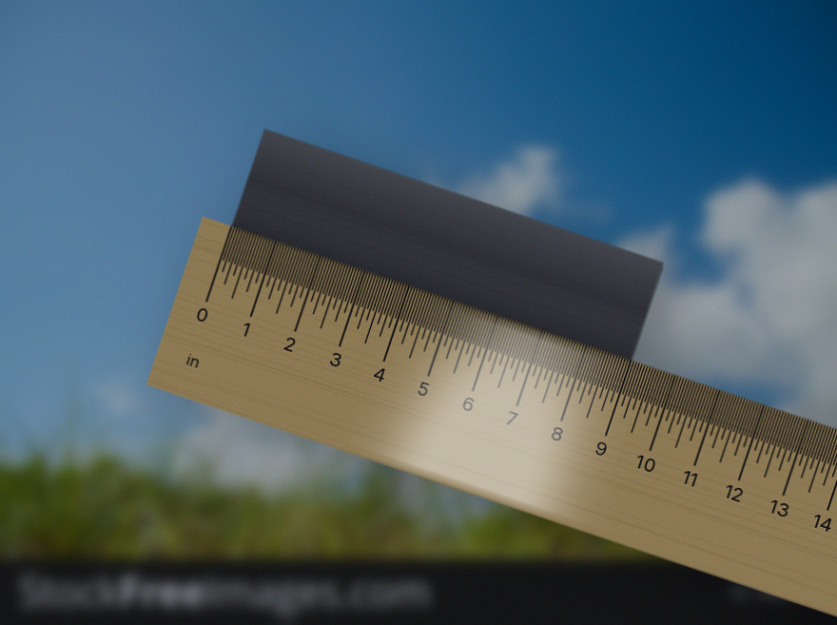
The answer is 9 in
